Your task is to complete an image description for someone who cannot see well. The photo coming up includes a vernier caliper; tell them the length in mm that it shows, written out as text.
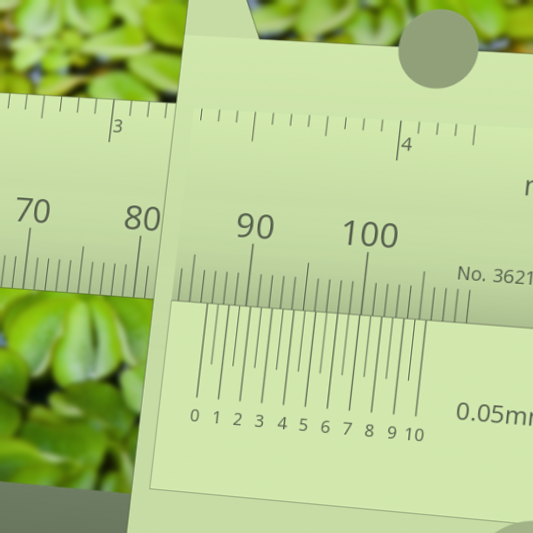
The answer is 86.6 mm
